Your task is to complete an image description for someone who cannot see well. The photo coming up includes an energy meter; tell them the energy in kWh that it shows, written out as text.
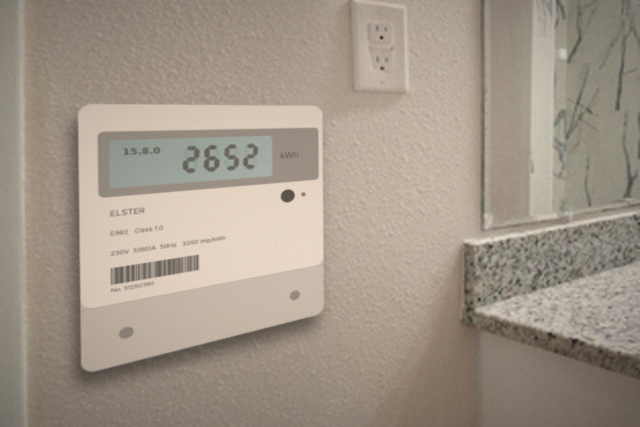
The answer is 2652 kWh
